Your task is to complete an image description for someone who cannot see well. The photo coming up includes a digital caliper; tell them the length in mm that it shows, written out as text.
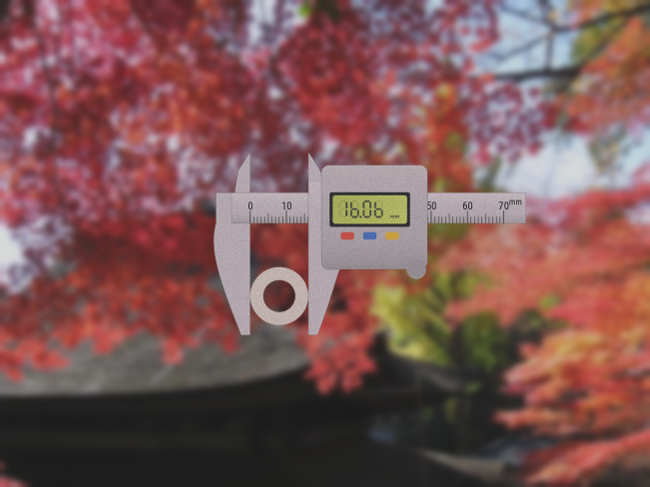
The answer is 16.06 mm
